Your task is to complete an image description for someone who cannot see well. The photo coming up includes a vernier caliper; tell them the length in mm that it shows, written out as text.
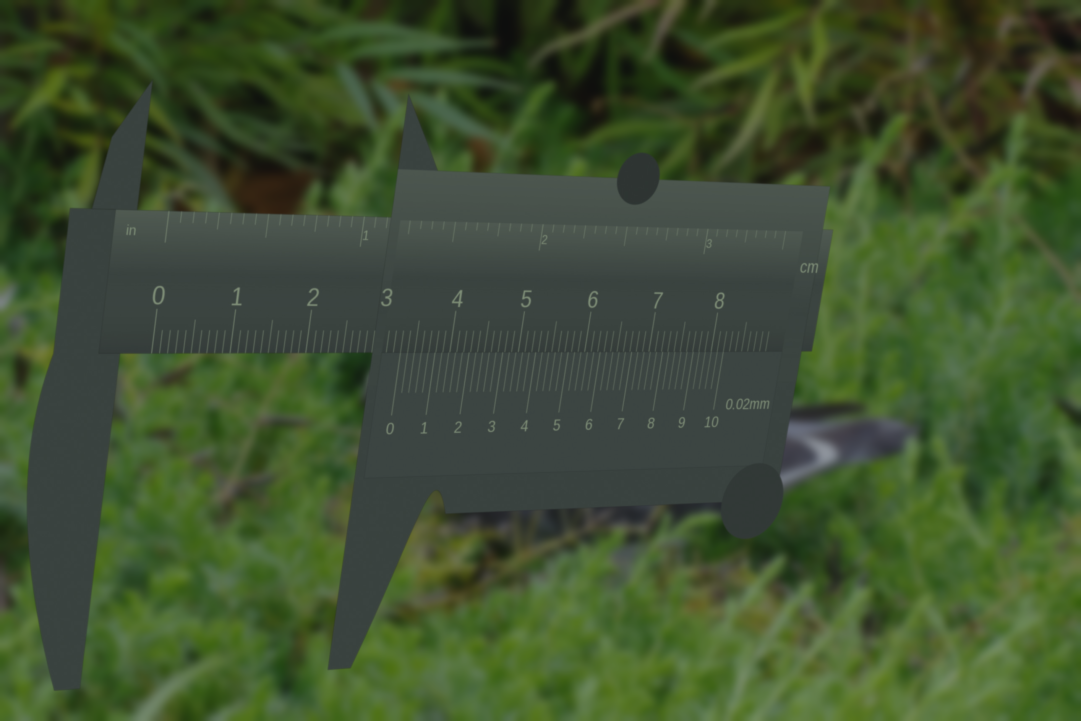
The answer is 33.0 mm
